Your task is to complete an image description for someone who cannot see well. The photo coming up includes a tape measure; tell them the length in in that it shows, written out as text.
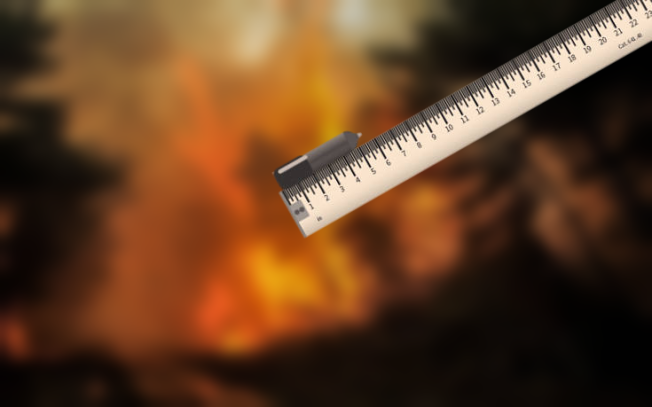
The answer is 5.5 in
